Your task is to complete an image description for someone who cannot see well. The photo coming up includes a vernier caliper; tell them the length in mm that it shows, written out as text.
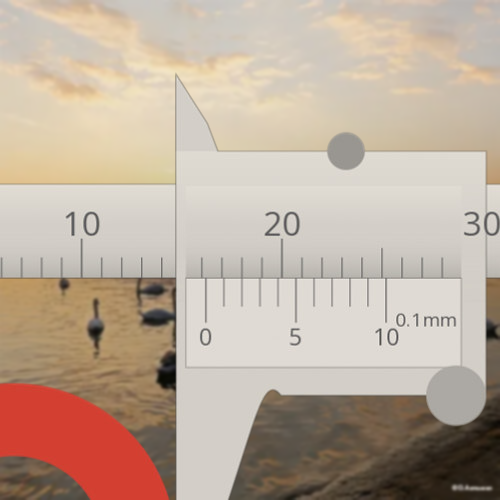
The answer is 16.2 mm
